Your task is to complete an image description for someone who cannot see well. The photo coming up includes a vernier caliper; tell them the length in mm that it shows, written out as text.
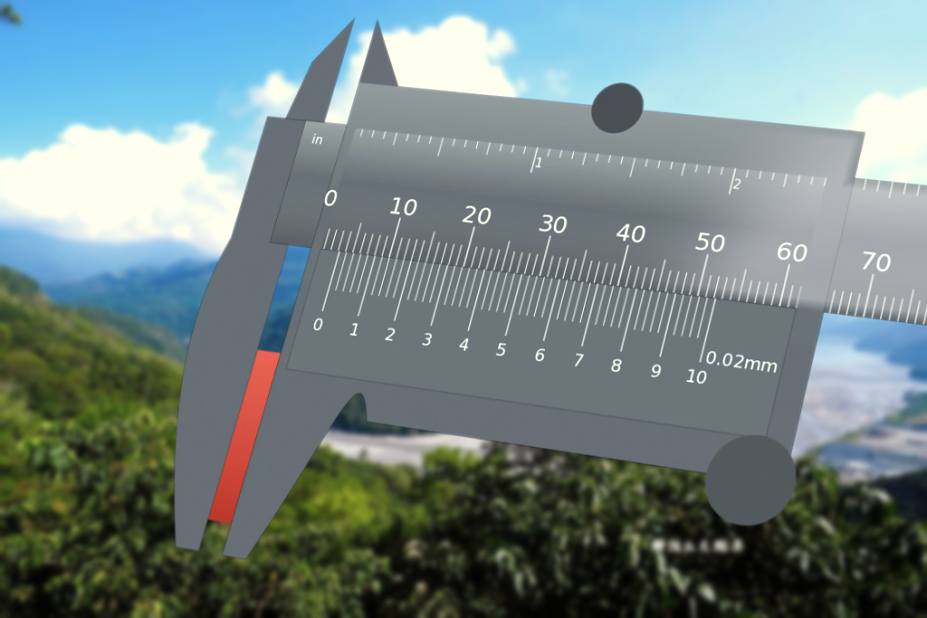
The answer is 3.2 mm
